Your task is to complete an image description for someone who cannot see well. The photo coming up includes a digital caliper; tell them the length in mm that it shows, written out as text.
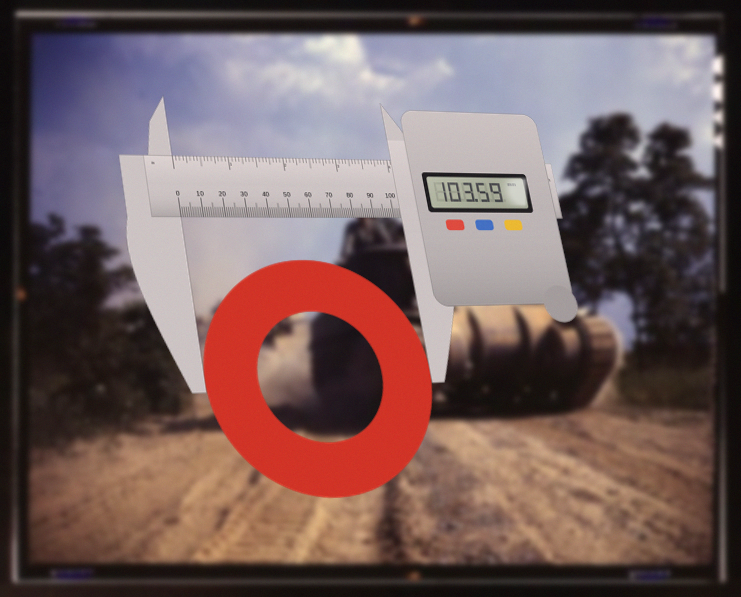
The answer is 103.59 mm
